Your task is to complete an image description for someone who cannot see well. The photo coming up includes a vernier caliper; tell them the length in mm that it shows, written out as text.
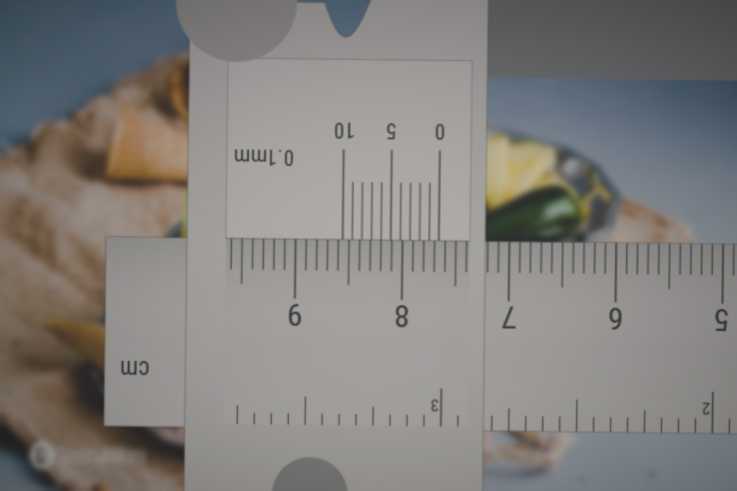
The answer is 76.6 mm
